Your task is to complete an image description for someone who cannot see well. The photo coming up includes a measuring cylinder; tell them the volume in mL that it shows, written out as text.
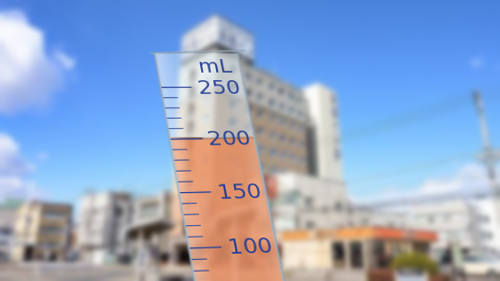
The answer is 200 mL
